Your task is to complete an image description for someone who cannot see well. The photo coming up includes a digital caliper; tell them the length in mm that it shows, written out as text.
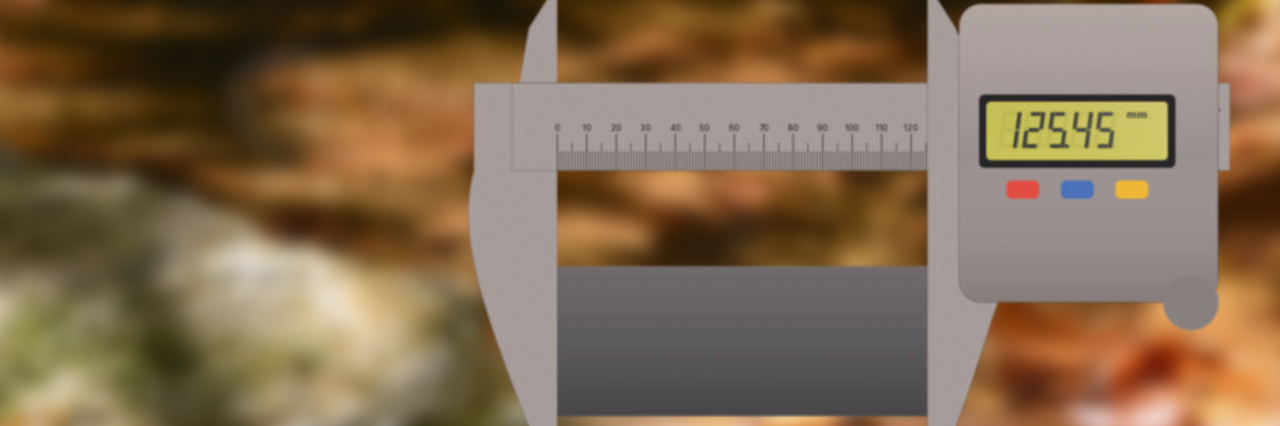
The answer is 125.45 mm
